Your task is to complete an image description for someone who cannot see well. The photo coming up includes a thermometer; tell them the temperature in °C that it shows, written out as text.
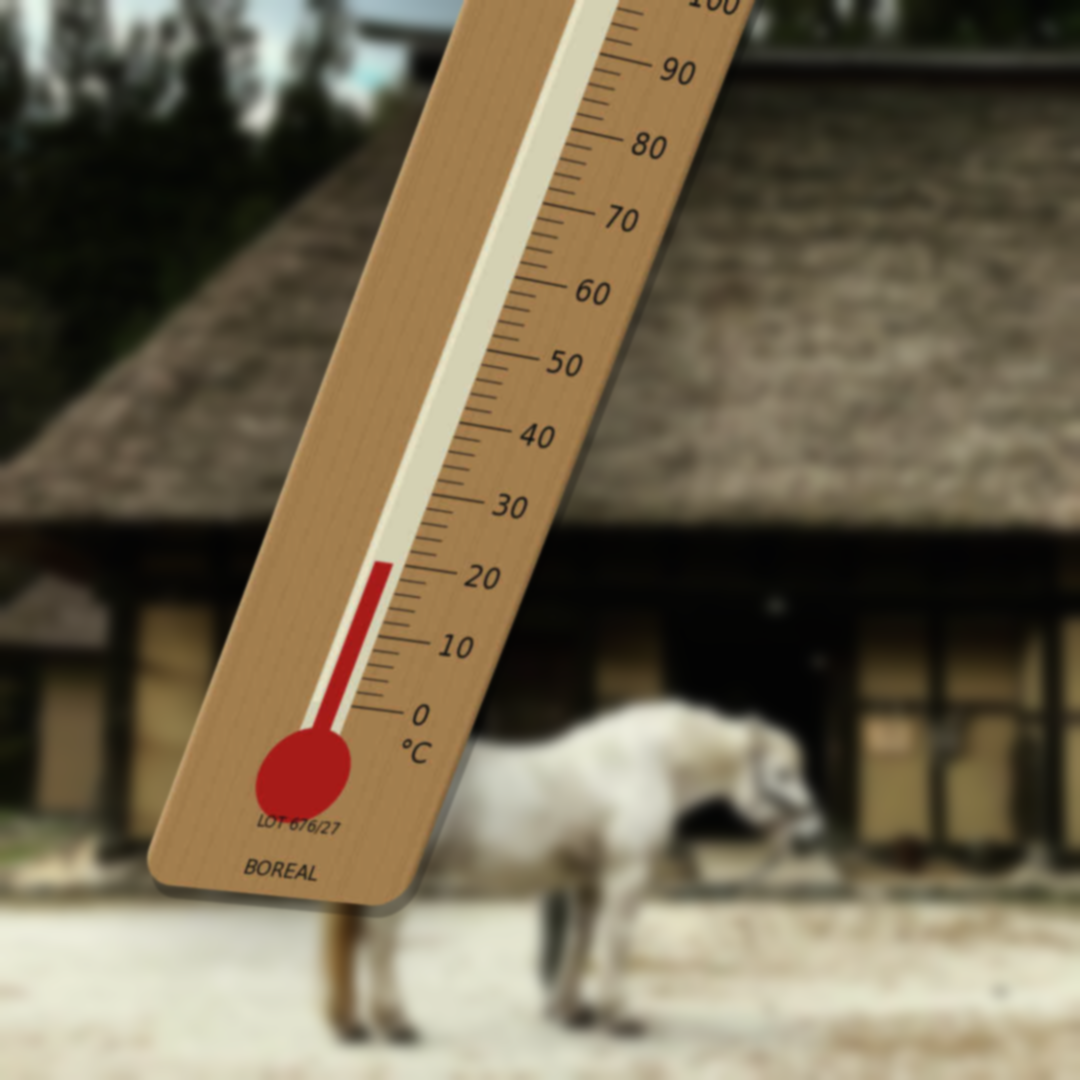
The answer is 20 °C
